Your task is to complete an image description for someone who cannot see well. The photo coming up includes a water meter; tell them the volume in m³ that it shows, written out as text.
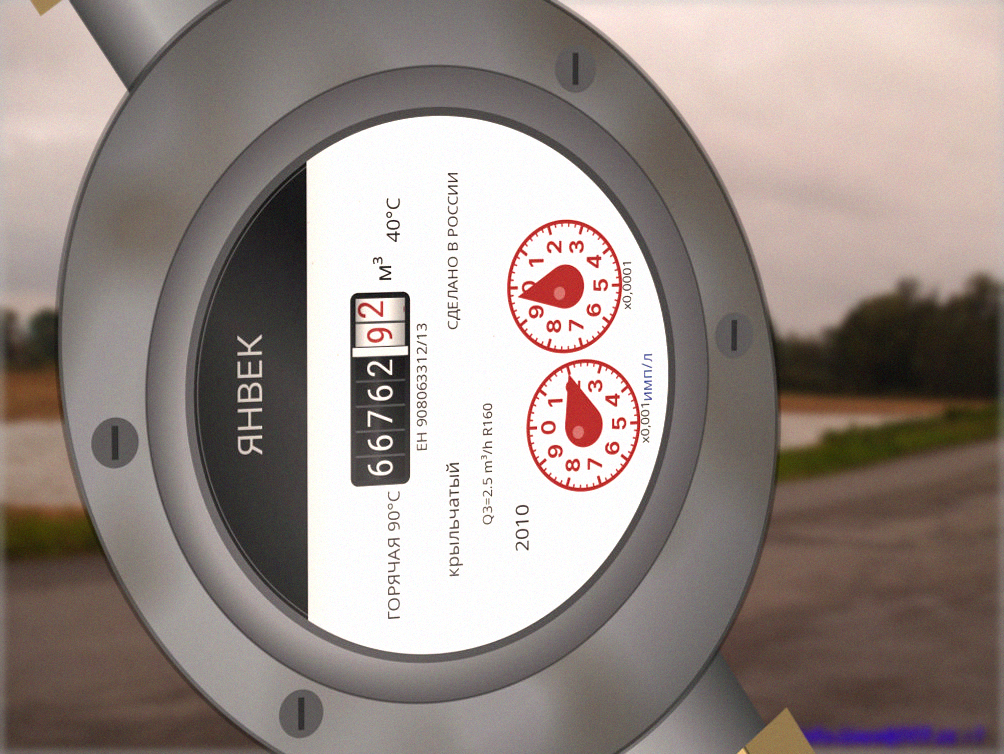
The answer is 66762.9219 m³
